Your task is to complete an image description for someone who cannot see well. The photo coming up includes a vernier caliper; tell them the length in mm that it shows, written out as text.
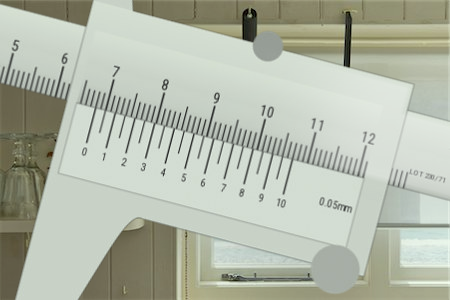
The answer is 68.0 mm
